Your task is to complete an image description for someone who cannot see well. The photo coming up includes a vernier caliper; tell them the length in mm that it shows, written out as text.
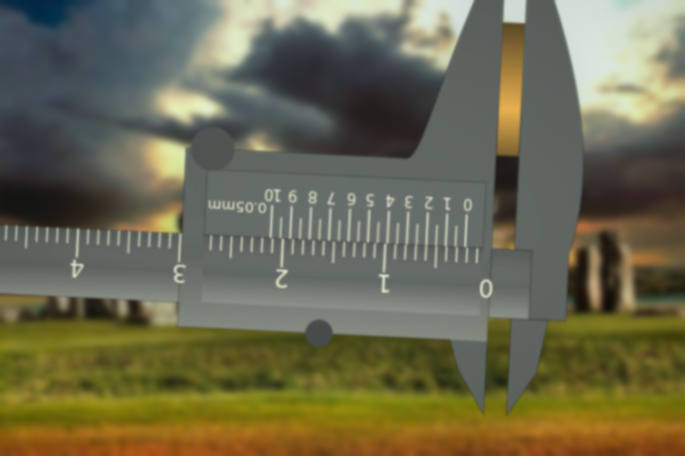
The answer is 2.2 mm
